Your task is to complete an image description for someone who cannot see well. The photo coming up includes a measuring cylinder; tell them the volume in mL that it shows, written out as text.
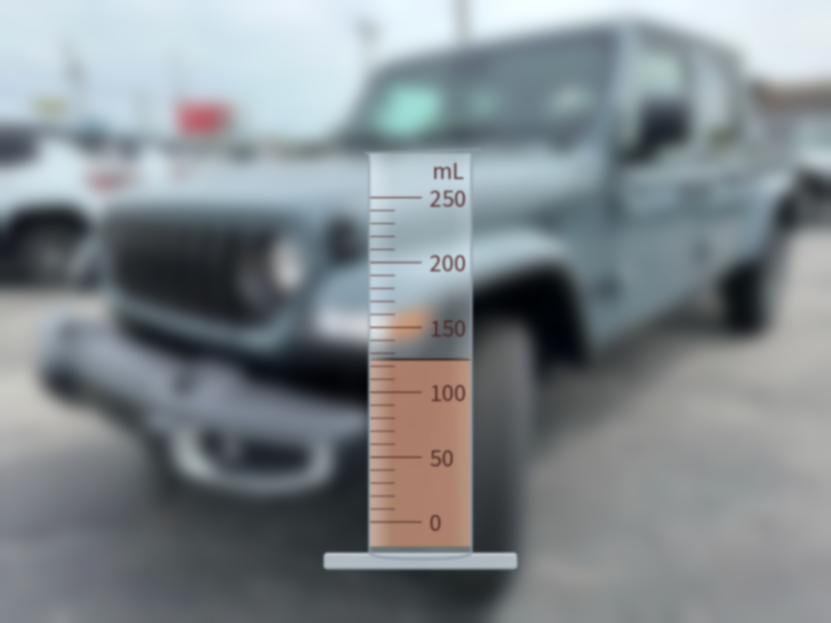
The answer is 125 mL
